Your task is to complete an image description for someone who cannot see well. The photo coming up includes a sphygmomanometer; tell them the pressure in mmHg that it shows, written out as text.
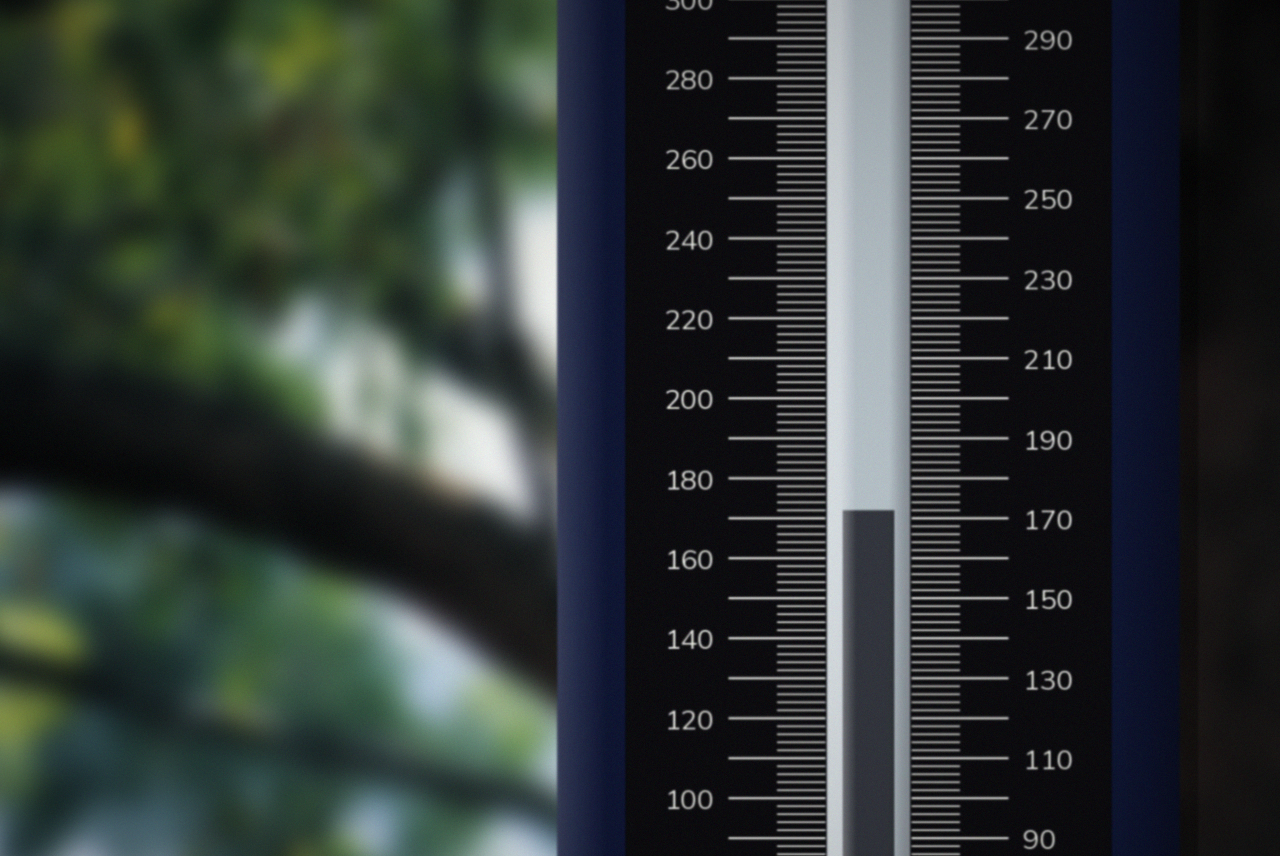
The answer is 172 mmHg
